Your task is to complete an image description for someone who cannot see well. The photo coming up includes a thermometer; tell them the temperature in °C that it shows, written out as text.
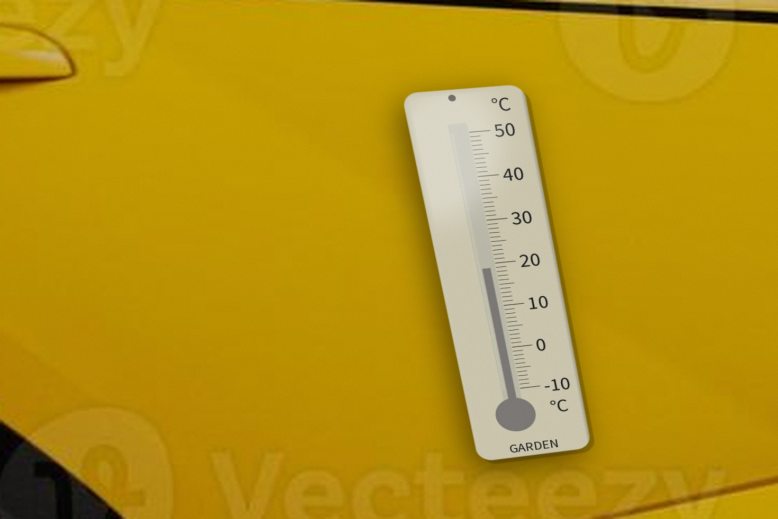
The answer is 19 °C
